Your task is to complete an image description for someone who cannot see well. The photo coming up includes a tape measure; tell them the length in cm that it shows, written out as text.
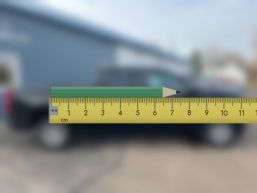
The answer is 7.5 cm
